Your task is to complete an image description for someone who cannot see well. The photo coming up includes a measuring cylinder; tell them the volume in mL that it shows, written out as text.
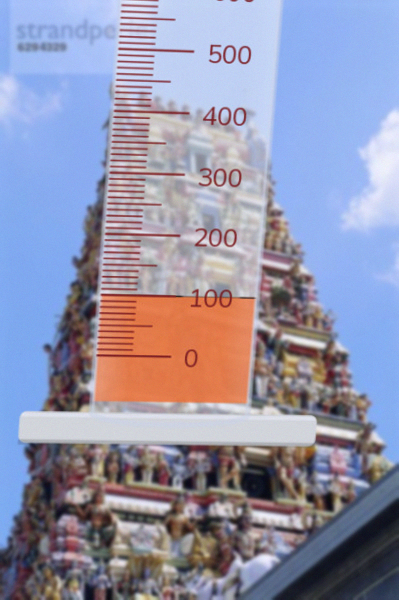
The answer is 100 mL
